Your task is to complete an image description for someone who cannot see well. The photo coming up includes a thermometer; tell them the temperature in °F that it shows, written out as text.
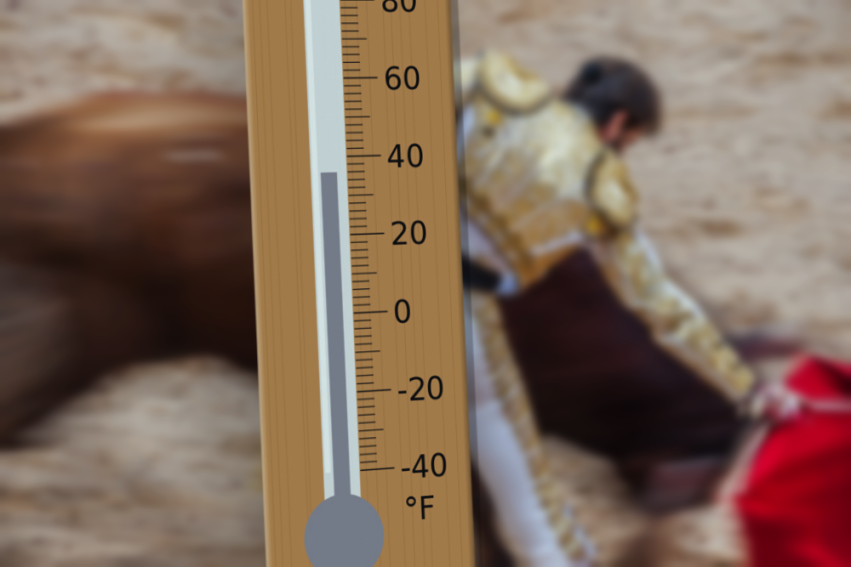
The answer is 36 °F
